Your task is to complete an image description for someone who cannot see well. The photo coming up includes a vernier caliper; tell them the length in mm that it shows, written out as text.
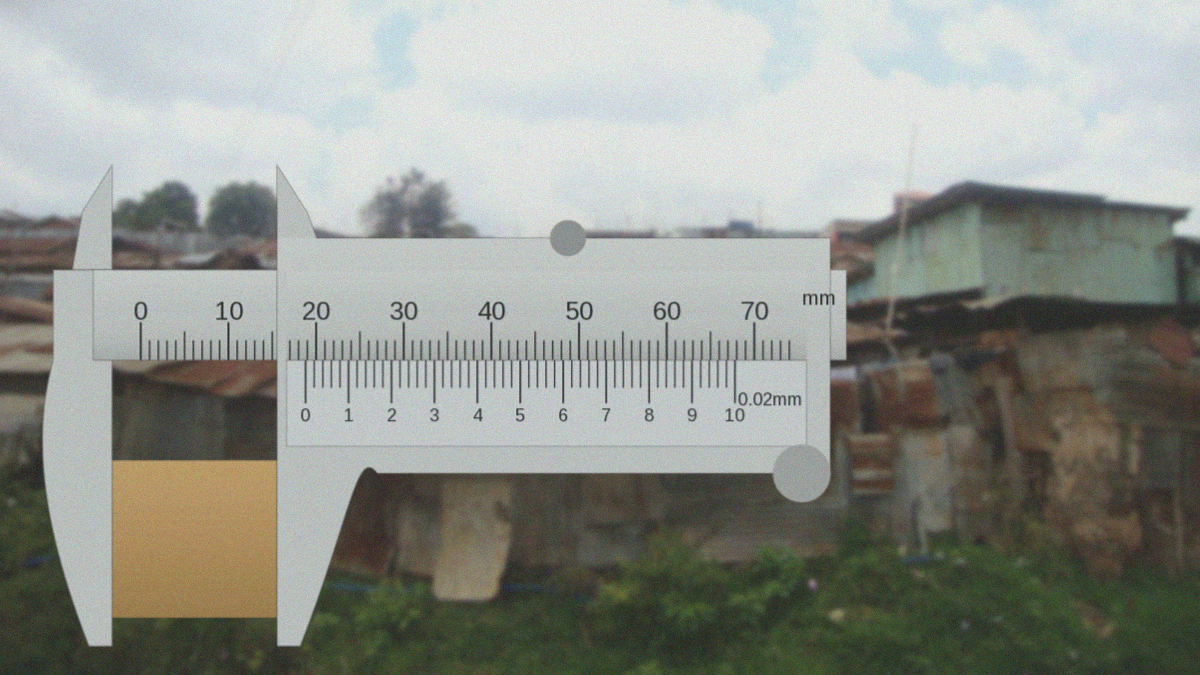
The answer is 18.8 mm
